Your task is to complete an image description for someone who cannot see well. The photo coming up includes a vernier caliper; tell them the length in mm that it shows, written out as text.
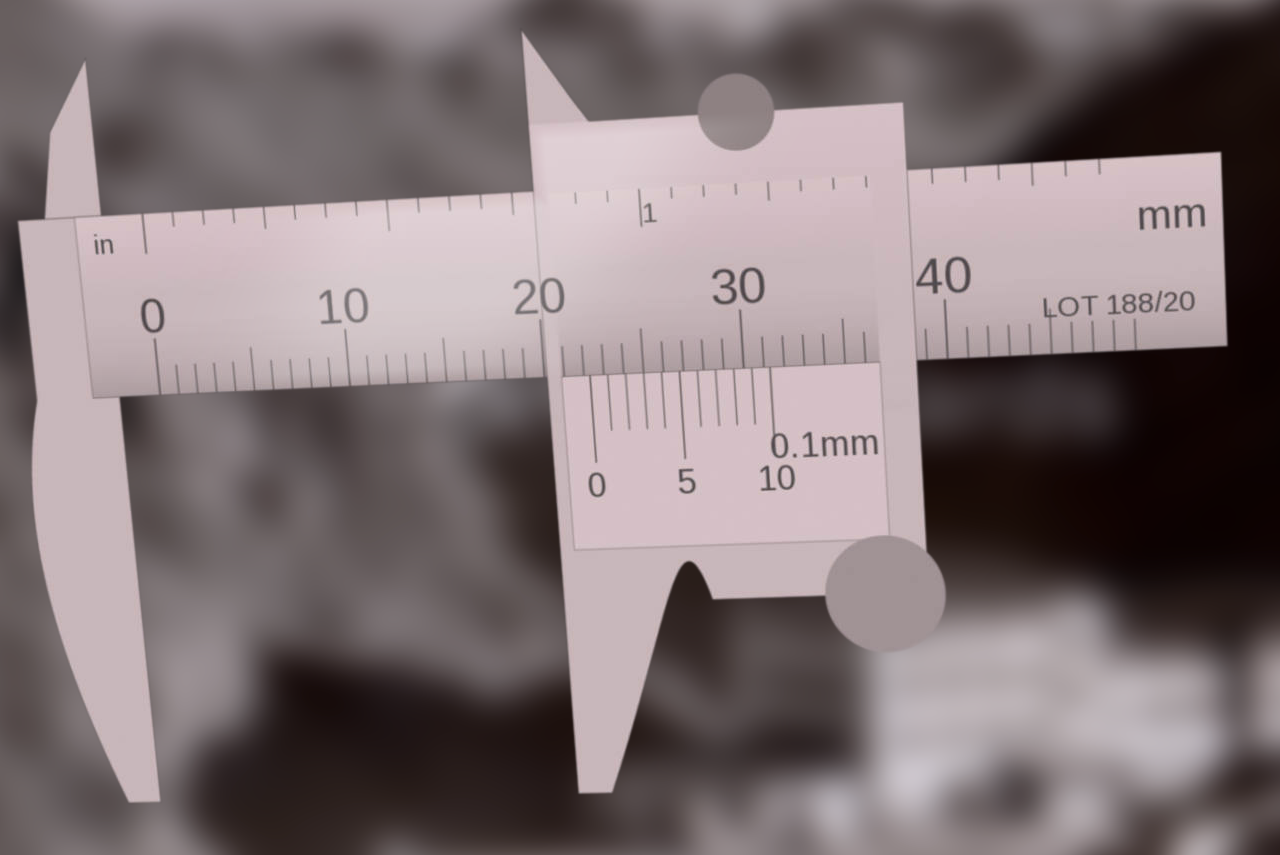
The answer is 22.3 mm
